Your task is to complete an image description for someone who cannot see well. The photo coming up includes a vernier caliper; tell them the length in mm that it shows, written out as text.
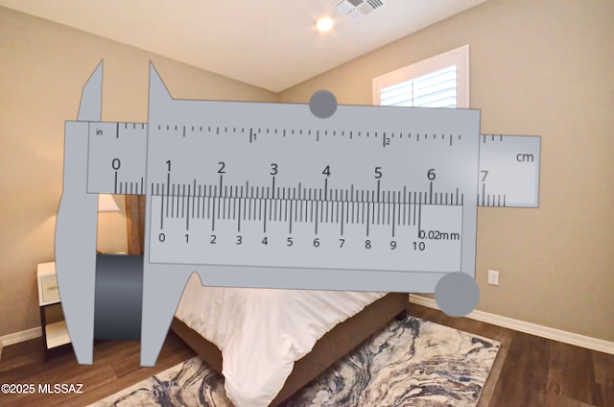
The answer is 9.0 mm
